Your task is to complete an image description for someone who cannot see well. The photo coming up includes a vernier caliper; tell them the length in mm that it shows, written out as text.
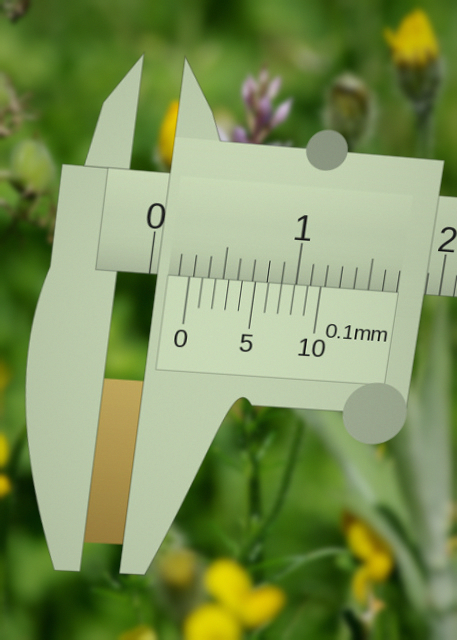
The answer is 2.7 mm
